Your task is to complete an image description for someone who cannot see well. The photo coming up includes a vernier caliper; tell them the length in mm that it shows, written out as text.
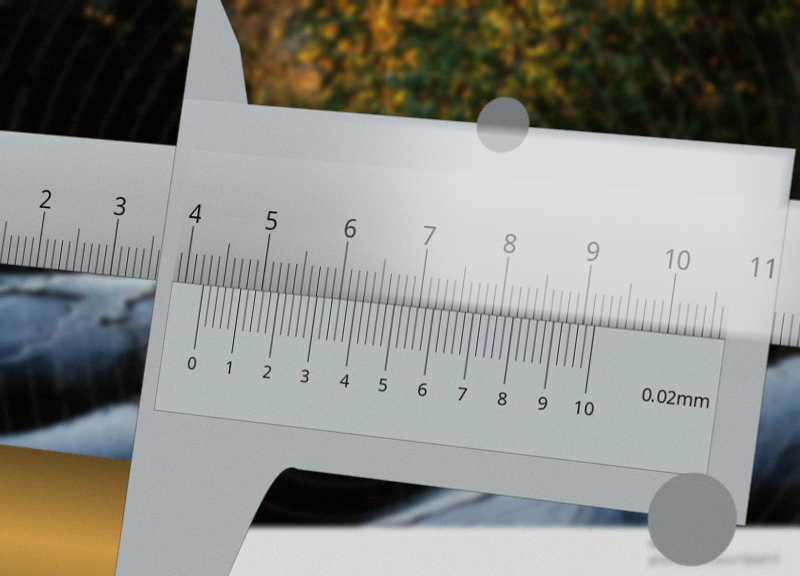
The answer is 42.4 mm
